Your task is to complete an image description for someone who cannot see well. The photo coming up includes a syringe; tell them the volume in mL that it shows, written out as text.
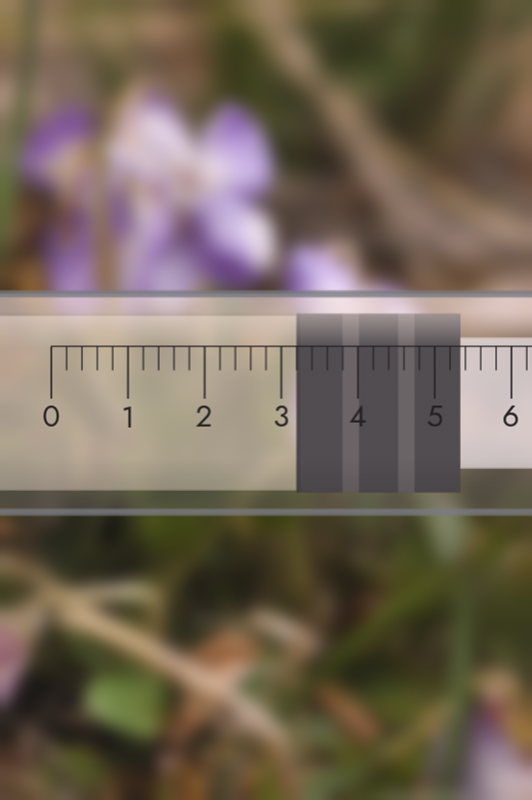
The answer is 3.2 mL
